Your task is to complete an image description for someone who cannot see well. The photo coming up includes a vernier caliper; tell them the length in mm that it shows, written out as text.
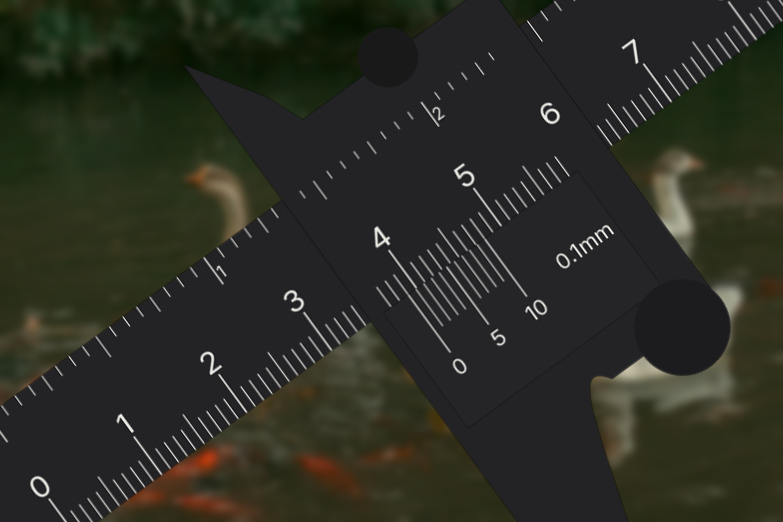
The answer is 39.0 mm
